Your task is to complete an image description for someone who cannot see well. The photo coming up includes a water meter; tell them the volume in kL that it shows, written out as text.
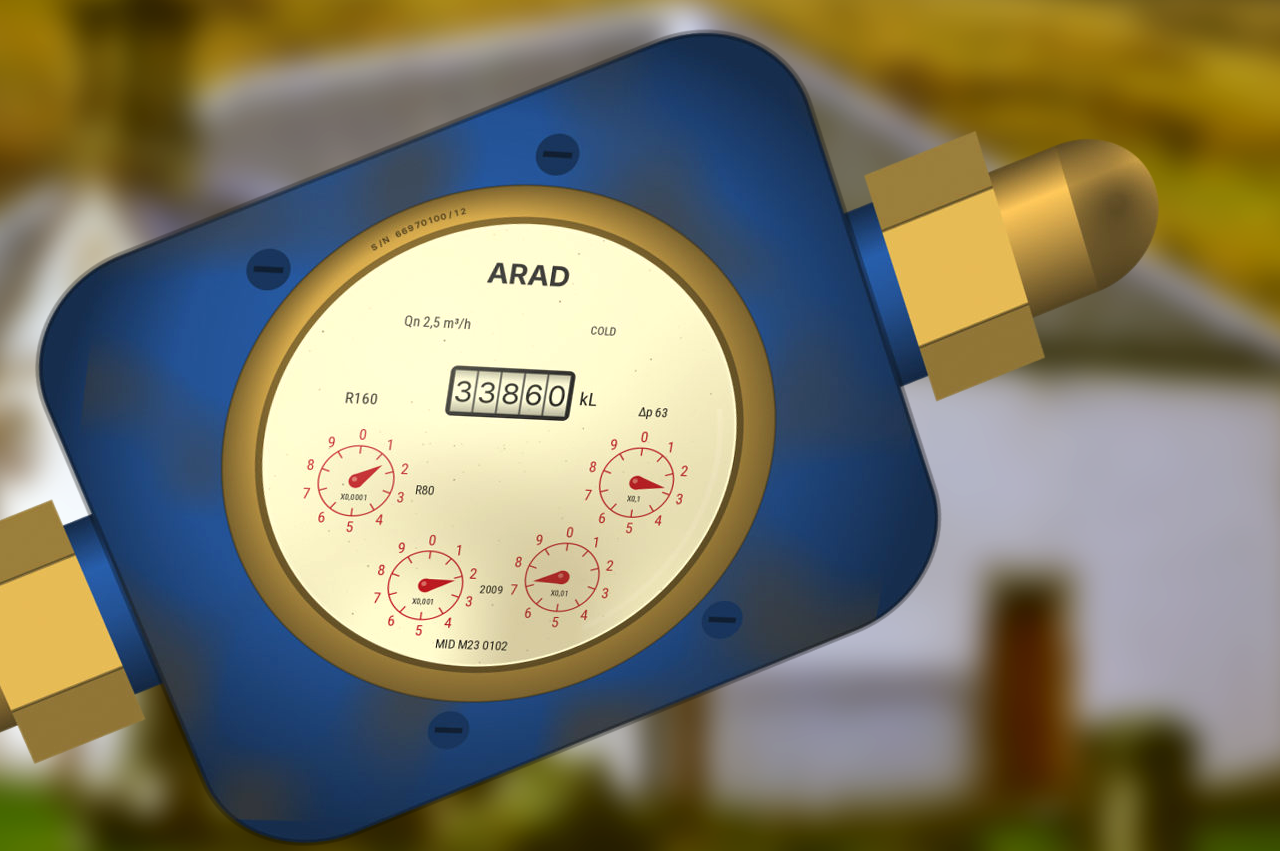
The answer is 33860.2721 kL
